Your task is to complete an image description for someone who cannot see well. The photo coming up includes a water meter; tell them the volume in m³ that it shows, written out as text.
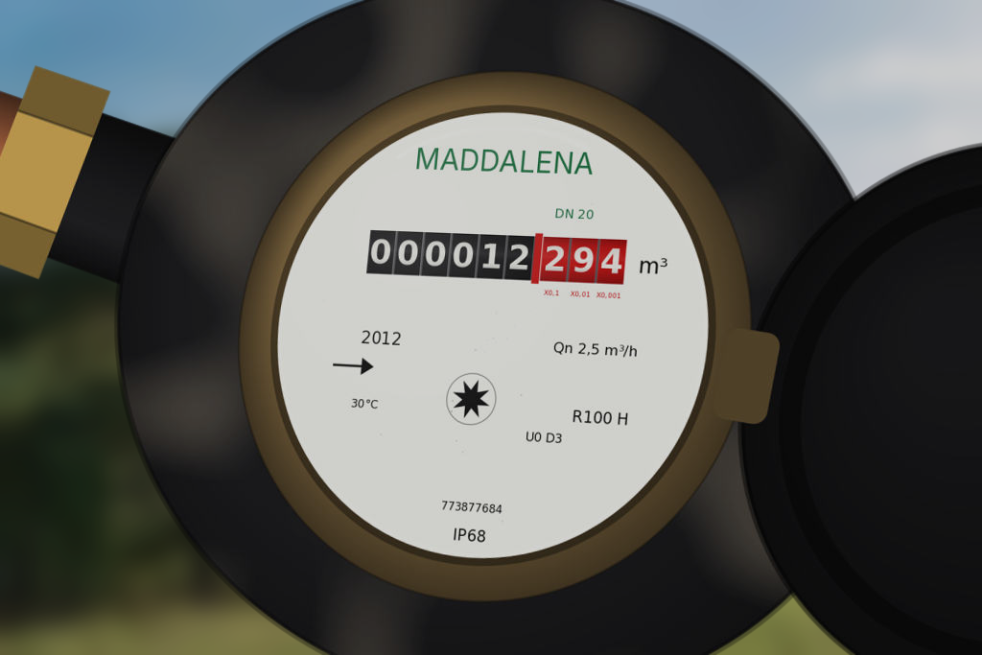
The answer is 12.294 m³
